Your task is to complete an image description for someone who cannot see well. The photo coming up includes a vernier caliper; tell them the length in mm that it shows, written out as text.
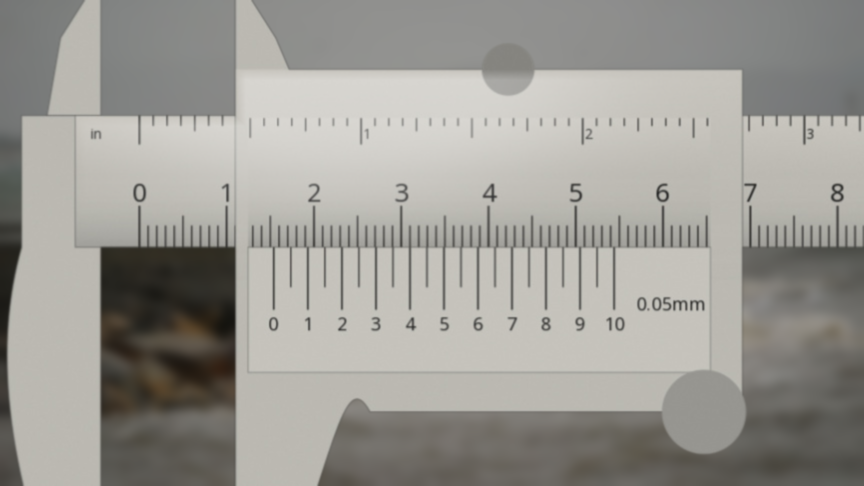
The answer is 15.4 mm
